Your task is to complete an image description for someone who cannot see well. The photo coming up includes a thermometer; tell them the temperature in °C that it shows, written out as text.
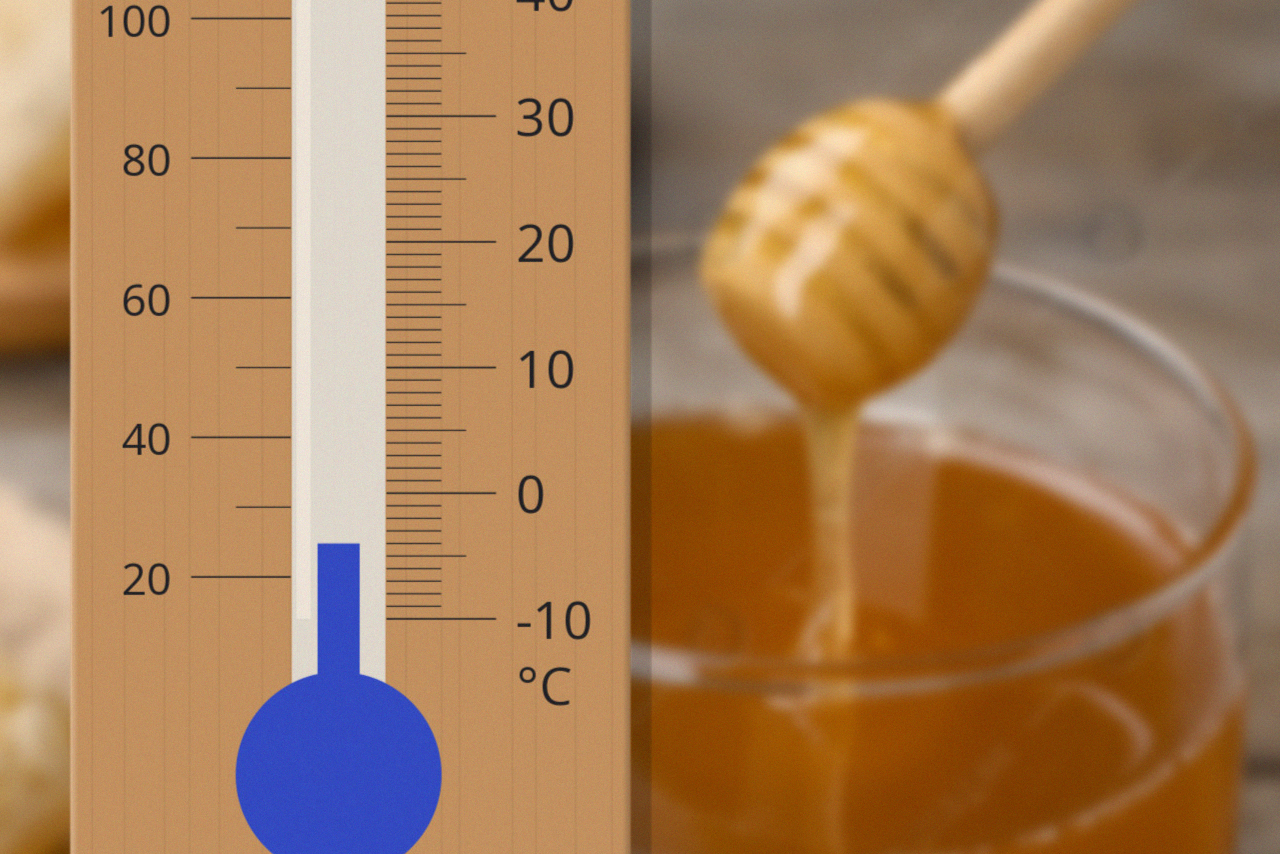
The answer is -4 °C
